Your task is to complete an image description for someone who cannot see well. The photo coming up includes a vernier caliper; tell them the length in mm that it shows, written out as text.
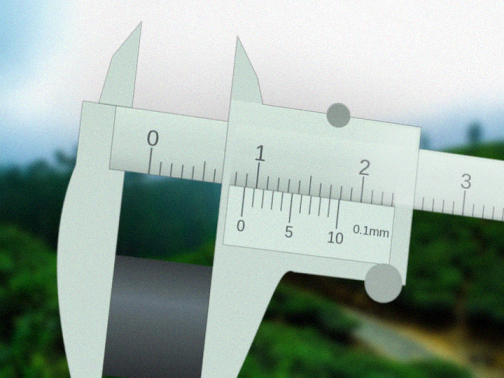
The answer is 8.9 mm
